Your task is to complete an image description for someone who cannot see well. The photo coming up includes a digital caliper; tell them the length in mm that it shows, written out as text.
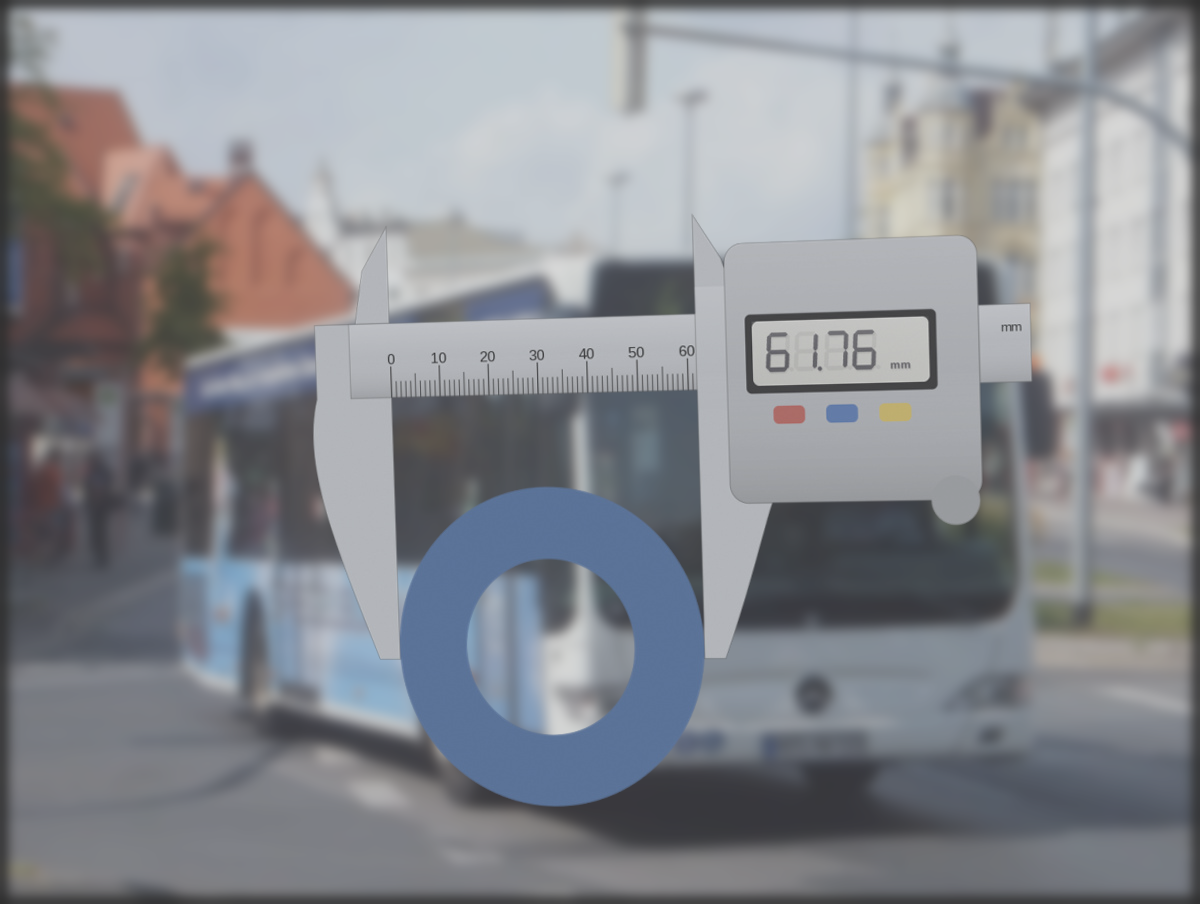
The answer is 61.76 mm
